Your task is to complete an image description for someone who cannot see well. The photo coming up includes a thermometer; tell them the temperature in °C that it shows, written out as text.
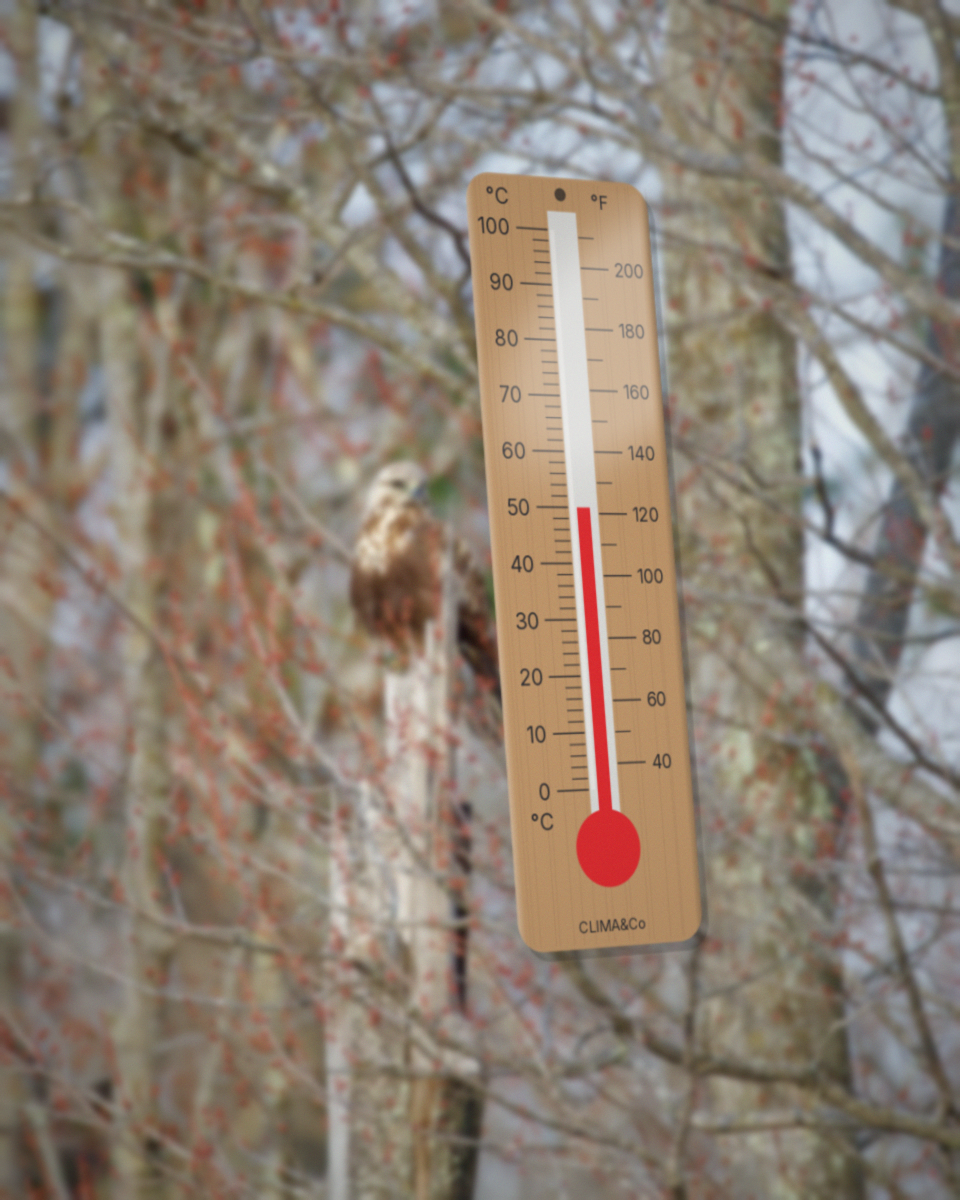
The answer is 50 °C
